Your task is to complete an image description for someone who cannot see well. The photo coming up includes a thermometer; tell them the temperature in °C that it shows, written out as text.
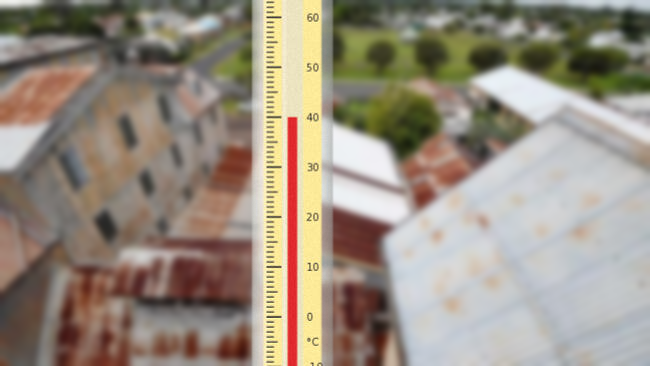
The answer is 40 °C
